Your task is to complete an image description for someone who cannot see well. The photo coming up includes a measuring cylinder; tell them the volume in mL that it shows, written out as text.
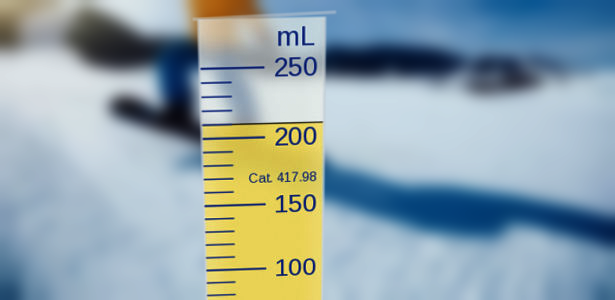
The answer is 210 mL
